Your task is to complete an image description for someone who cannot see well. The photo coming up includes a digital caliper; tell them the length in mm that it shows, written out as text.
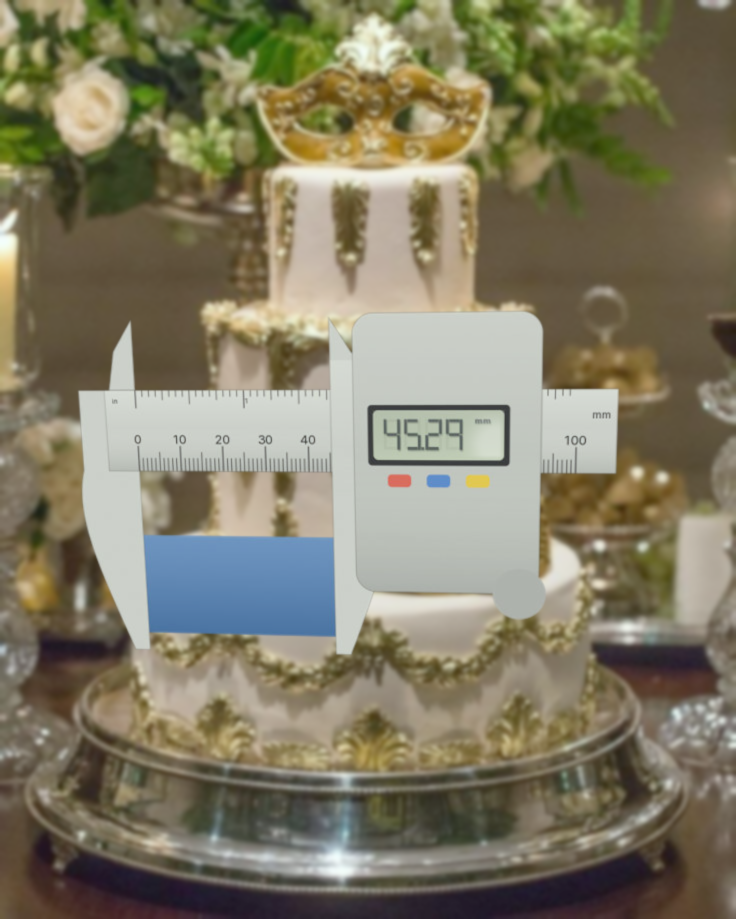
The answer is 45.29 mm
